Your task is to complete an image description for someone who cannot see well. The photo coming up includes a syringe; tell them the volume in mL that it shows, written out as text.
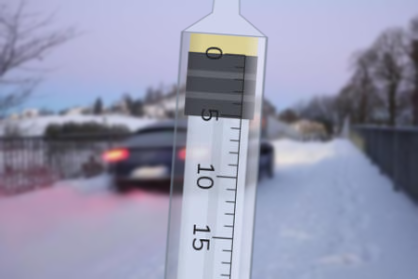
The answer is 0 mL
